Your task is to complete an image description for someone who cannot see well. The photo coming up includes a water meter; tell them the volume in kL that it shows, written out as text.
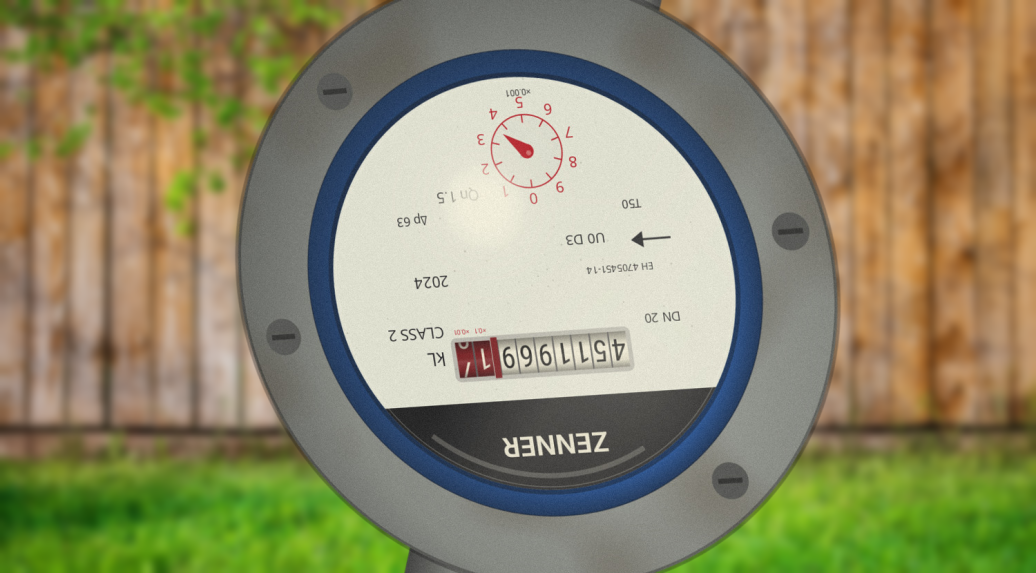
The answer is 4511969.173 kL
